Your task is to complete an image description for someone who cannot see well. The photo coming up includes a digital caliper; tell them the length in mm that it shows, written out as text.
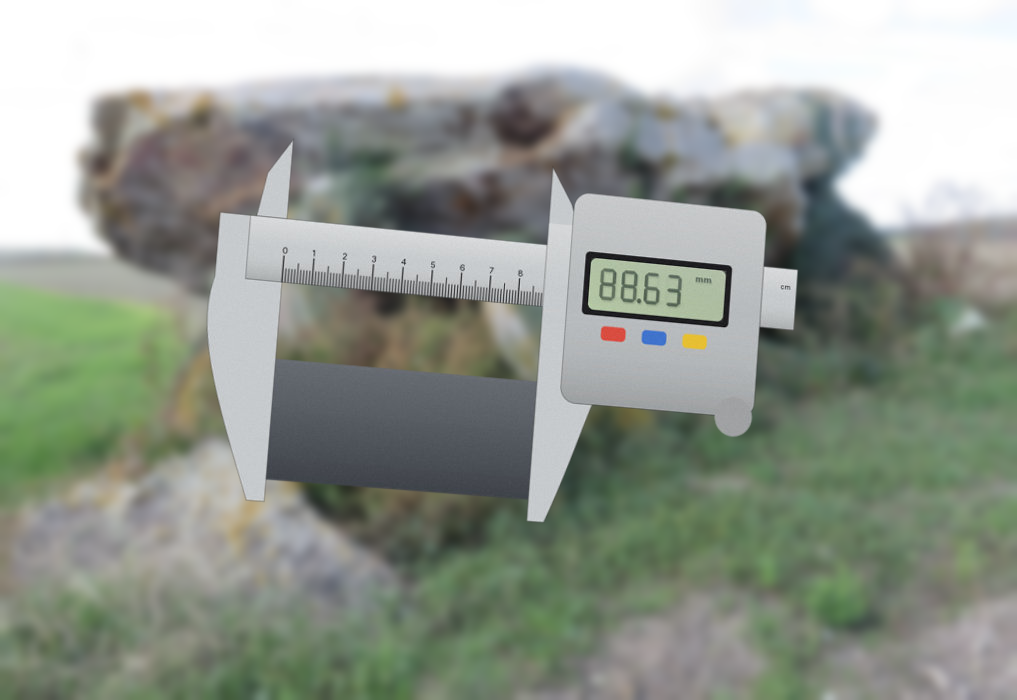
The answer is 88.63 mm
